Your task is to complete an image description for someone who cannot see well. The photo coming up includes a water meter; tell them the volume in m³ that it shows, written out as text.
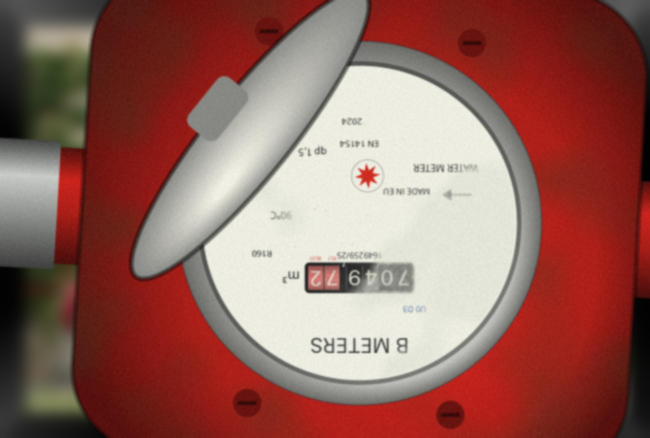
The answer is 7049.72 m³
